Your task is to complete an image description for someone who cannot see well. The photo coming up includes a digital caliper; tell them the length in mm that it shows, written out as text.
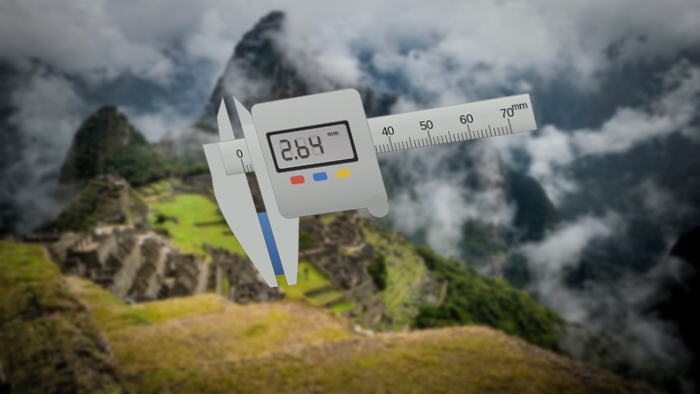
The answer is 2.64 mm
